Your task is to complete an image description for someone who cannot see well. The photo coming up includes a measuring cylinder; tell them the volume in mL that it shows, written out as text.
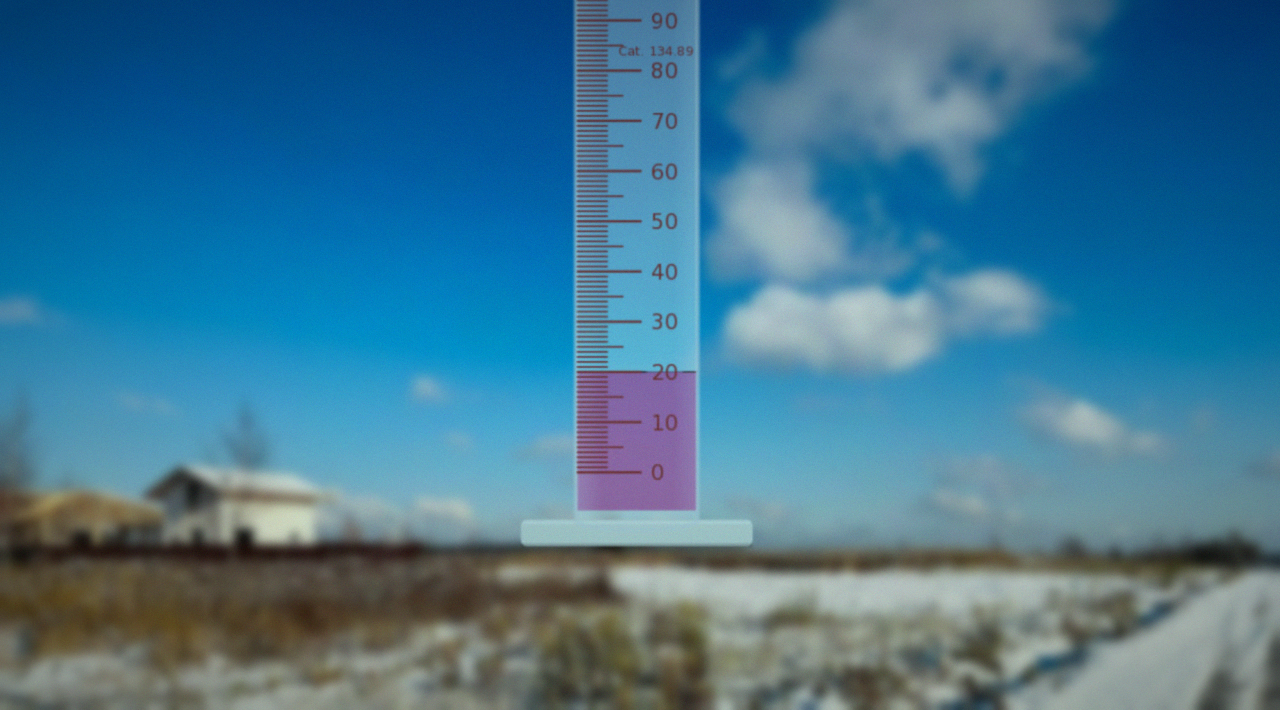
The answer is 20 mL
